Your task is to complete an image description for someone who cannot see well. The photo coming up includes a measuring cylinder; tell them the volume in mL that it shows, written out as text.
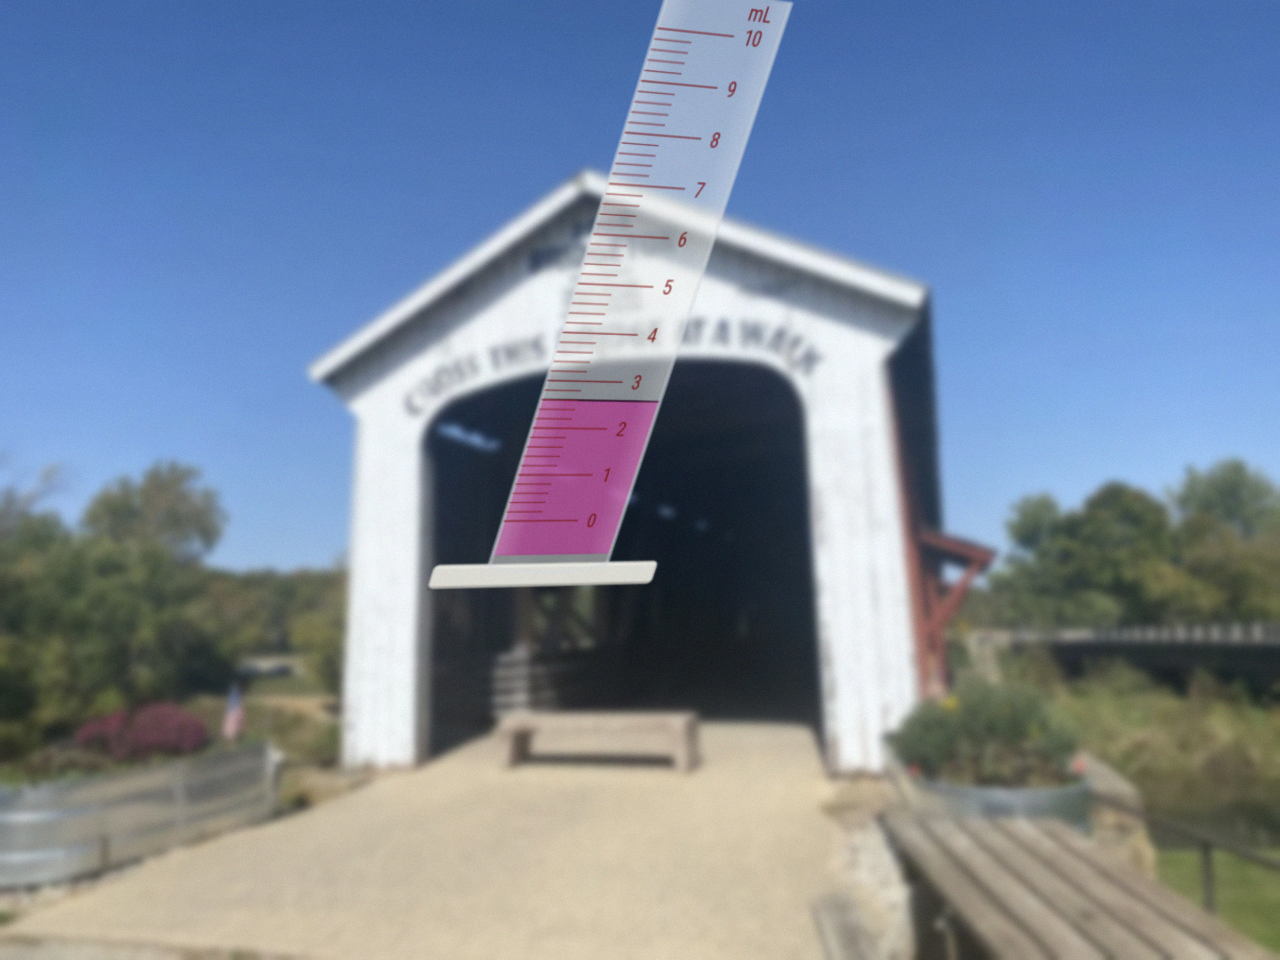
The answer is 2.6 mL
